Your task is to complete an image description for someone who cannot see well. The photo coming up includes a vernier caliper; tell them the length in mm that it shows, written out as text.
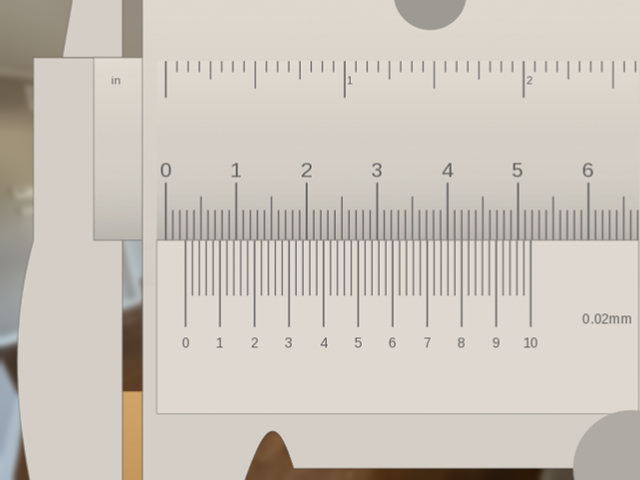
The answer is 2.8 mm
